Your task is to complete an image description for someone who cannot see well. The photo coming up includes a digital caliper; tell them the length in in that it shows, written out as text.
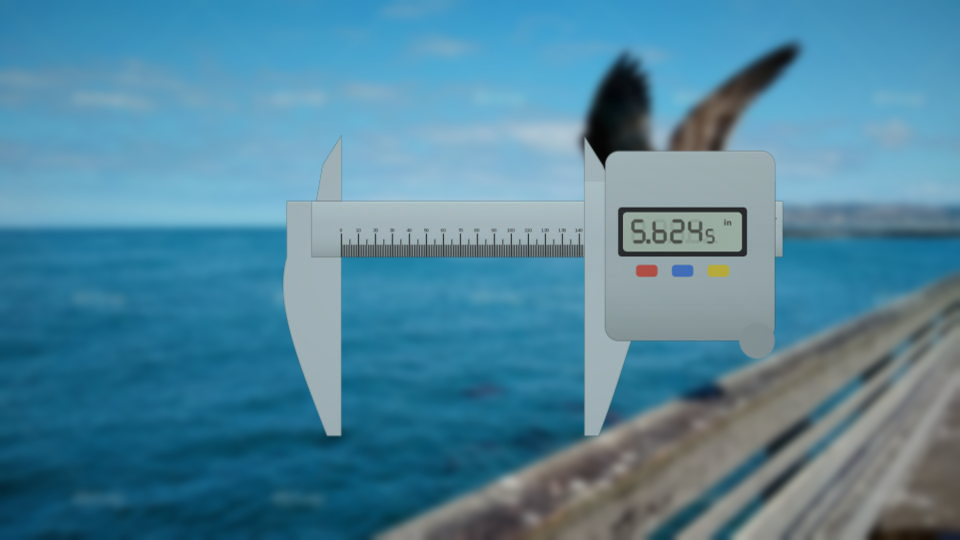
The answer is 5.6245 in
